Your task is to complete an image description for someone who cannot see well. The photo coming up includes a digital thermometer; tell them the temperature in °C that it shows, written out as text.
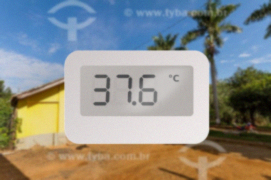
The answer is 37.6 °C
